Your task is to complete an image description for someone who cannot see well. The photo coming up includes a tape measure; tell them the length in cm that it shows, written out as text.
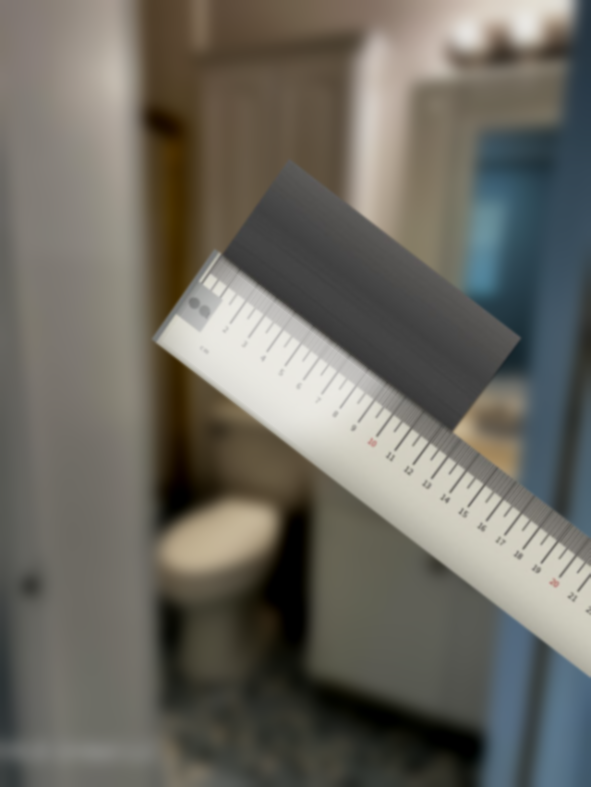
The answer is 12.5 cm
